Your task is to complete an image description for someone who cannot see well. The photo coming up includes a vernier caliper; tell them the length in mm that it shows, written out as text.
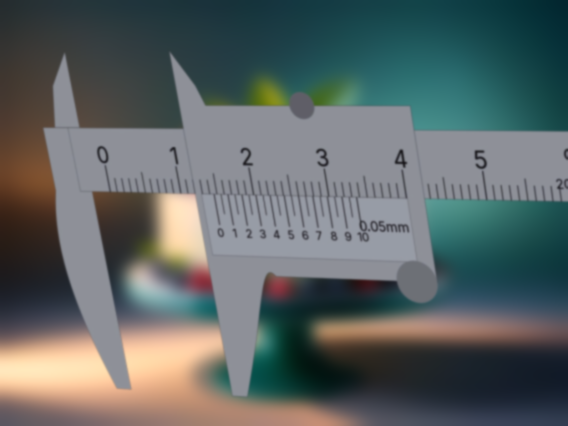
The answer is 14.6 mm
